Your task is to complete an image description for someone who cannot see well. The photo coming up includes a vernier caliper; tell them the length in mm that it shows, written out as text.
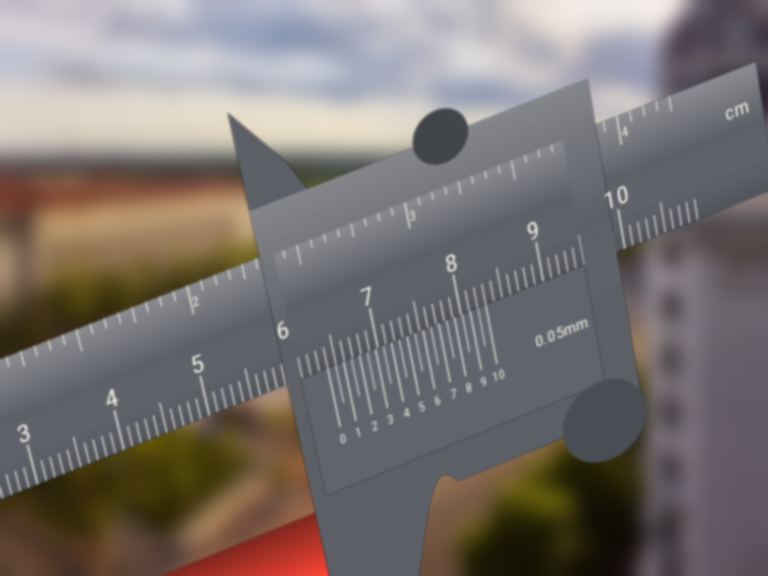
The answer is 64.0 mm
